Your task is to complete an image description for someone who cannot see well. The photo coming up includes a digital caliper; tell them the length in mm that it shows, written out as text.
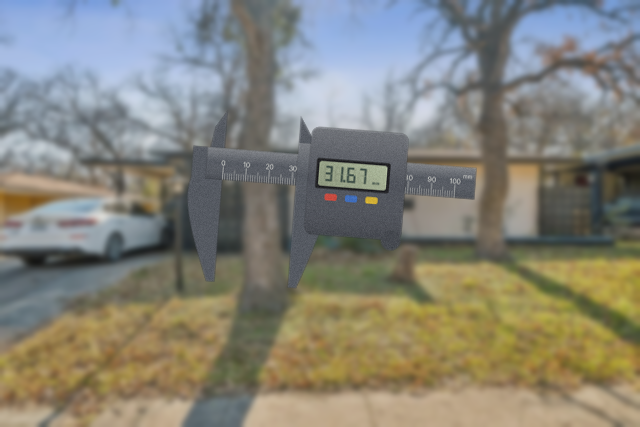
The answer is 31.67 mm
